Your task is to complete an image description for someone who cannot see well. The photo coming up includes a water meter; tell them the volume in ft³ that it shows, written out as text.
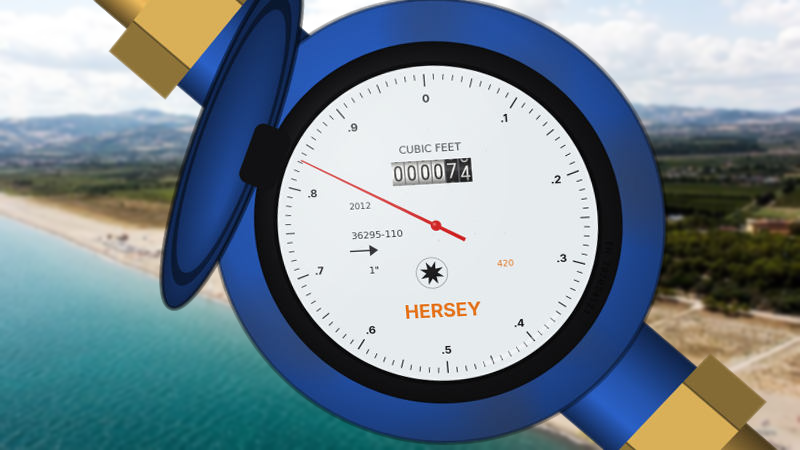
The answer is 73.83 ft³
